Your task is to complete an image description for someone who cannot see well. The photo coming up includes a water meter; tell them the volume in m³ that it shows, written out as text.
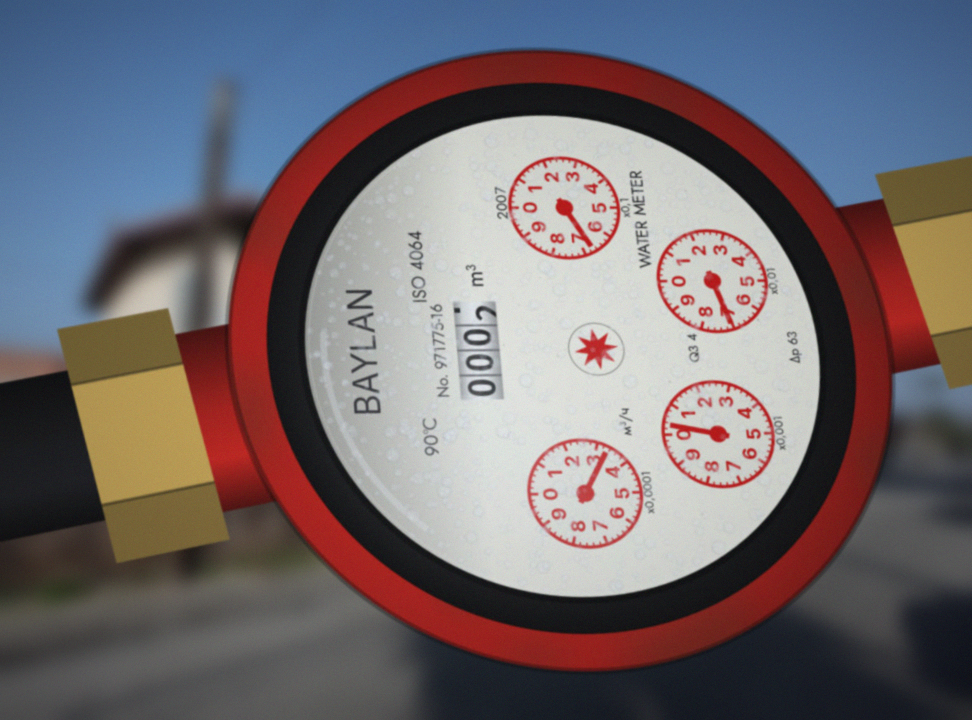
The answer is 1.6703 m³
